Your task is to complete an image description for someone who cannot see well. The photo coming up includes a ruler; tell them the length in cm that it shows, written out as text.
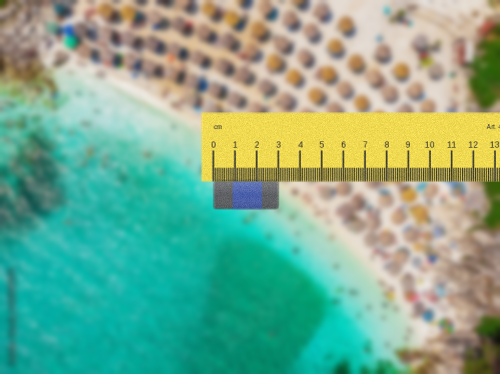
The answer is 3 cm
